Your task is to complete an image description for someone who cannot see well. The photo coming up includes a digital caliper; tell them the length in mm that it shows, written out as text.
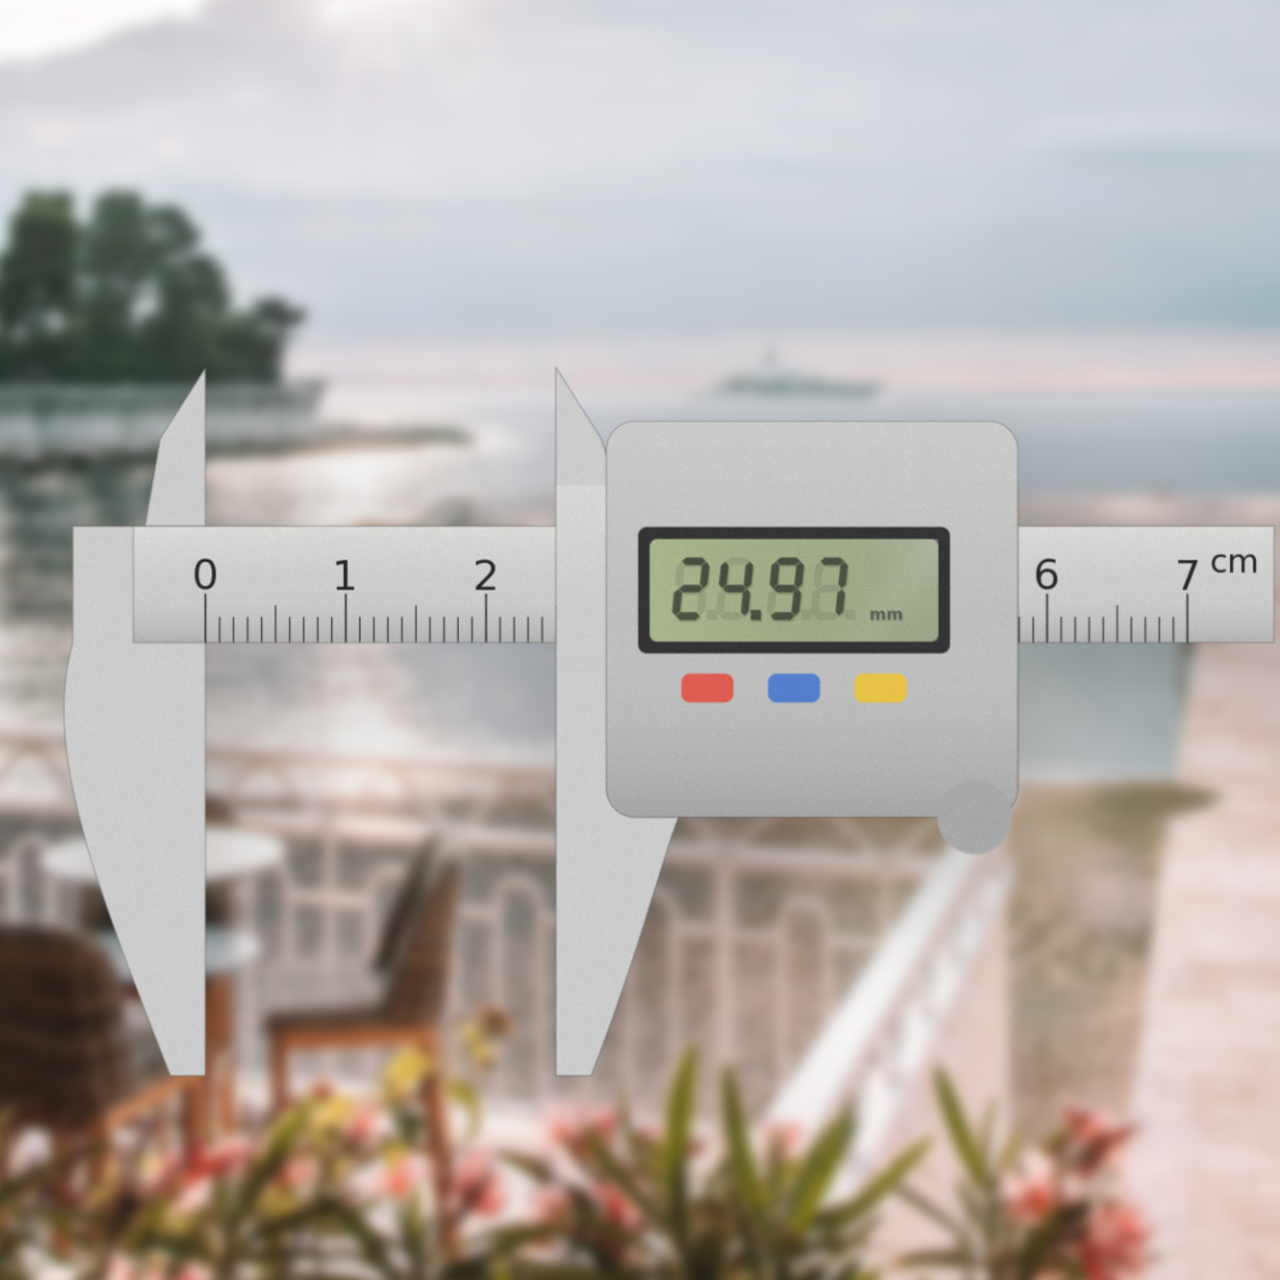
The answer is 24.97 mm
